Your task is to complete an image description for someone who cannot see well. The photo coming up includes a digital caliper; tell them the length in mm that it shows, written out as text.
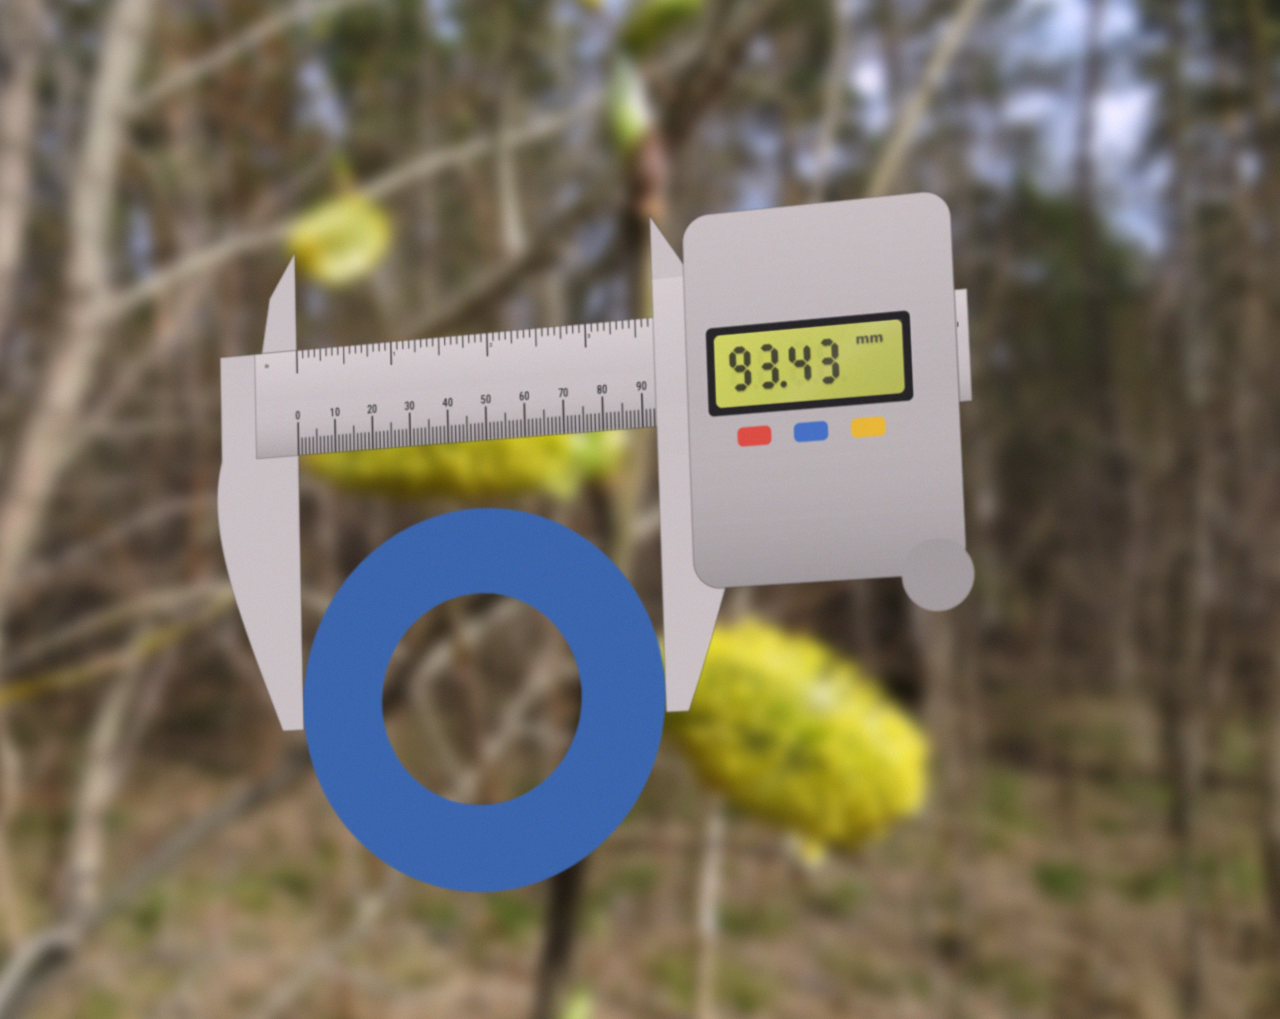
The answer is 93.43 mm
